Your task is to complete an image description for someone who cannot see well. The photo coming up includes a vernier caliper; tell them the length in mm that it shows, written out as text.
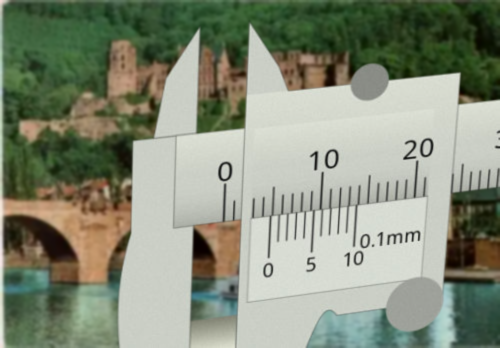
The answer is 4.8 mm
